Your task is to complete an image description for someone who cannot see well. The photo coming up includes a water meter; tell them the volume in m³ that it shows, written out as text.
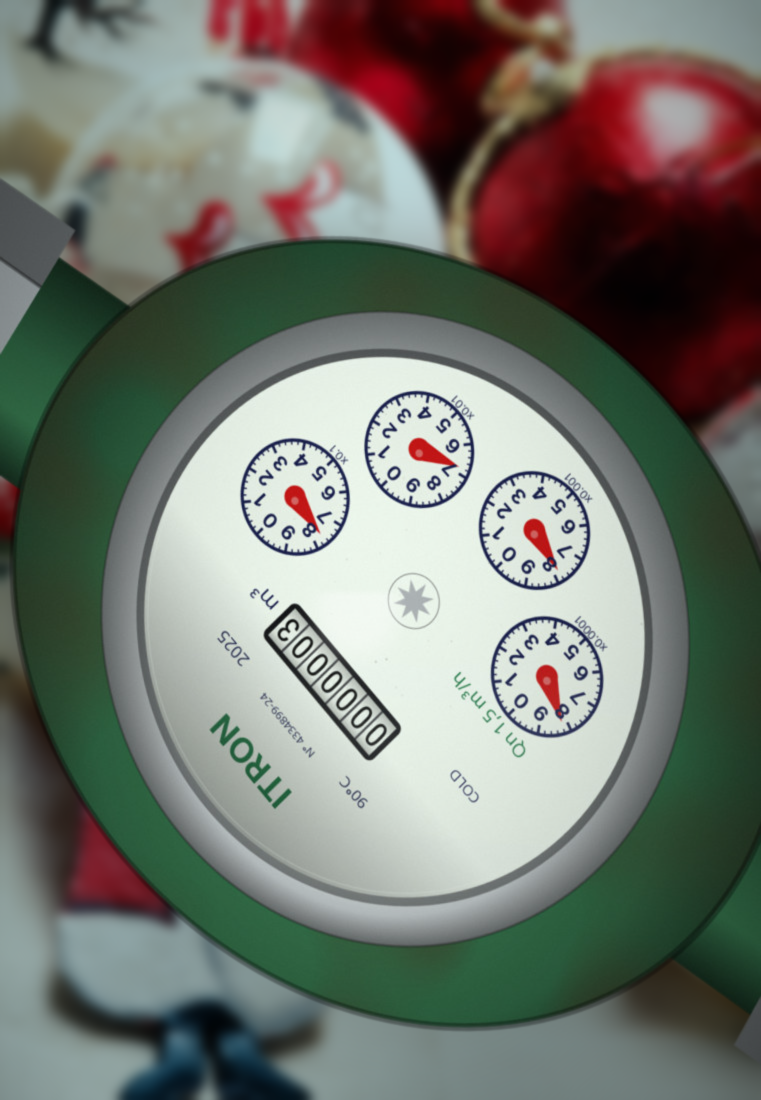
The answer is 3.7678 m³
